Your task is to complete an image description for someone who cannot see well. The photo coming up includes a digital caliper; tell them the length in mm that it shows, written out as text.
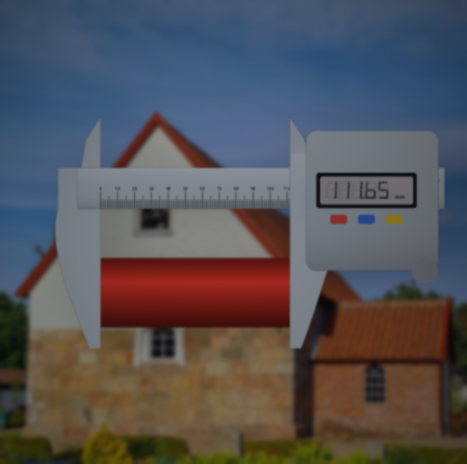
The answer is 111.65 mm
